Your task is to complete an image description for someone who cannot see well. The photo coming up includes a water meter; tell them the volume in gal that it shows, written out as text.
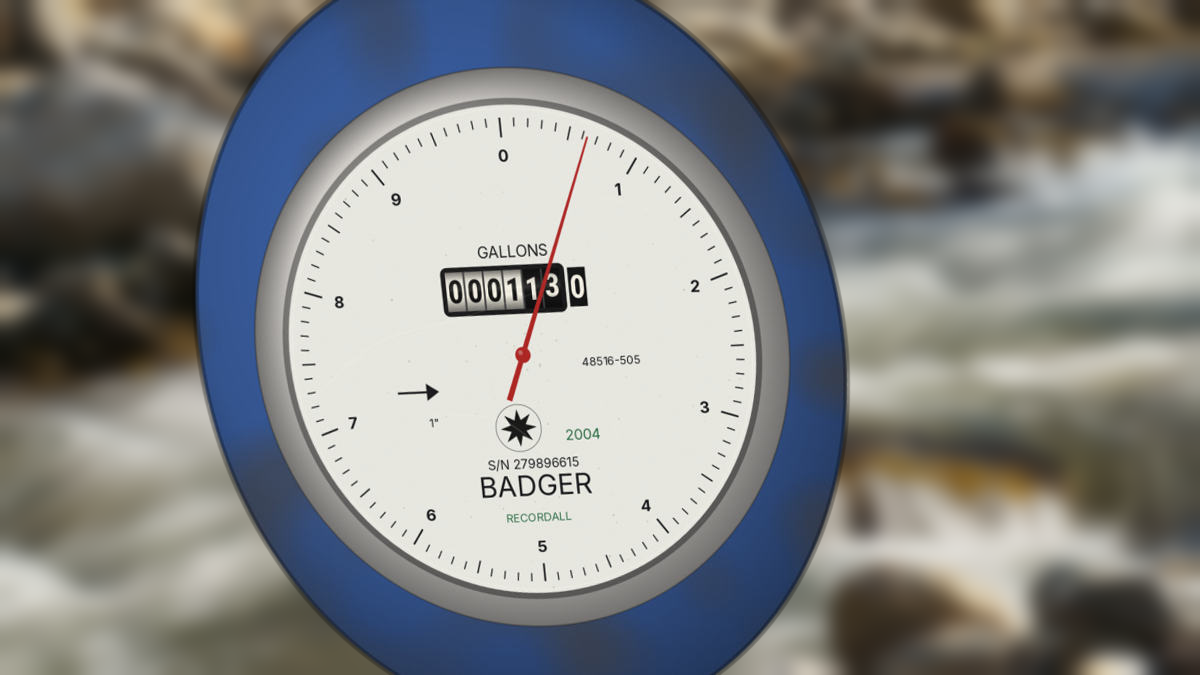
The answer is 1130.6 gal
